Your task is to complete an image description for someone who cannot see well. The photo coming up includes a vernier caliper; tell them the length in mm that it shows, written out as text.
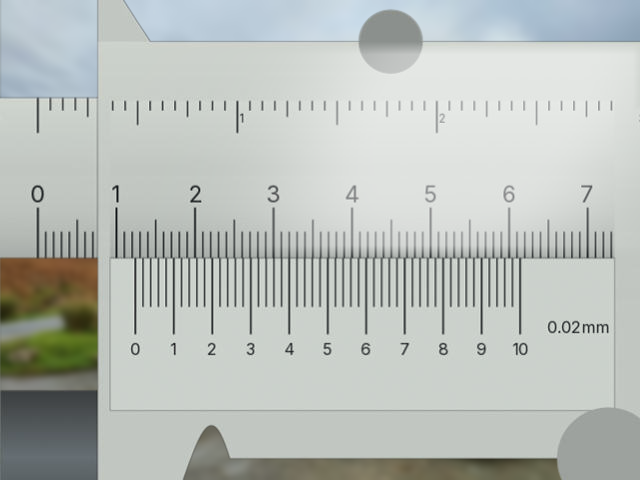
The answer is 12.4 mm
